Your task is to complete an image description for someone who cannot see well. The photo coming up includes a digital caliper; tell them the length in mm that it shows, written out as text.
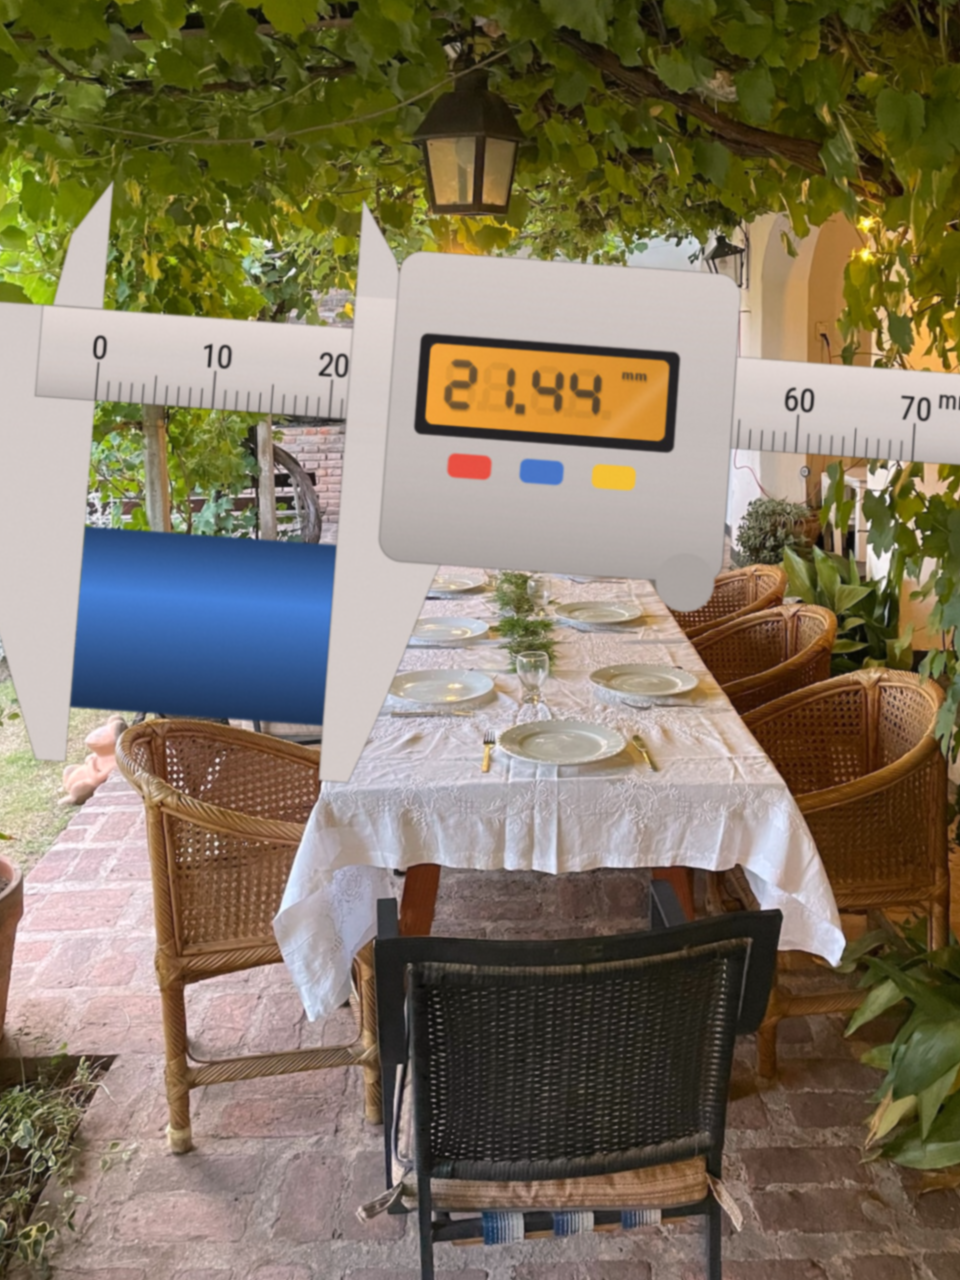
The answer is 21.44 mm
